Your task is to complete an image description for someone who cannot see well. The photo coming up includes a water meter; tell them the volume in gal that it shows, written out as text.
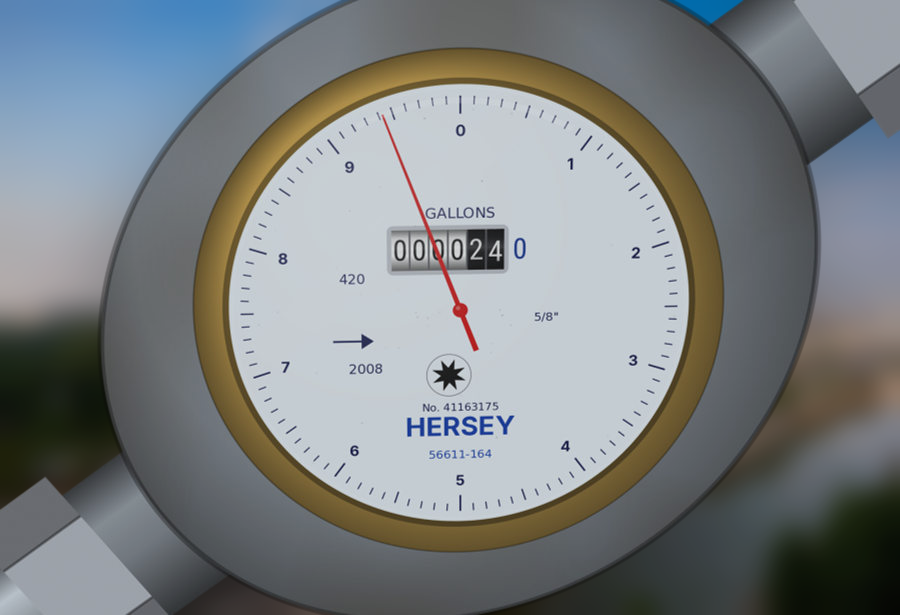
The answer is 239.4 gal
